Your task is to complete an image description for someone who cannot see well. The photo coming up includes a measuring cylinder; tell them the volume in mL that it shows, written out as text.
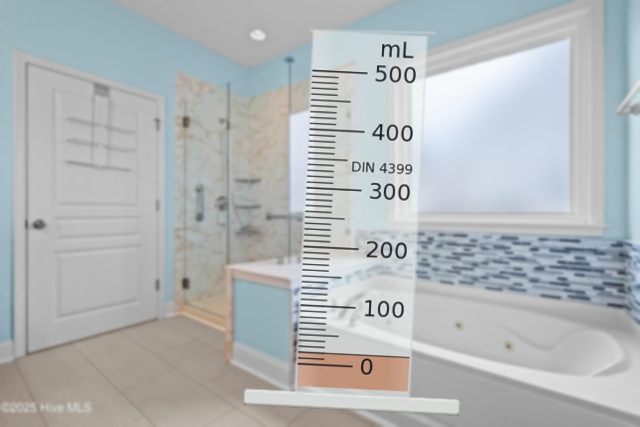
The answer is 20 mL
